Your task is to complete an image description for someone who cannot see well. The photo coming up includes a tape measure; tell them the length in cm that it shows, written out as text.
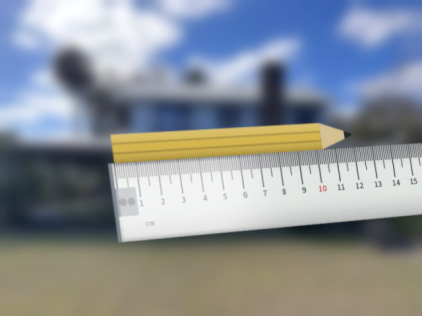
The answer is 12 cm
